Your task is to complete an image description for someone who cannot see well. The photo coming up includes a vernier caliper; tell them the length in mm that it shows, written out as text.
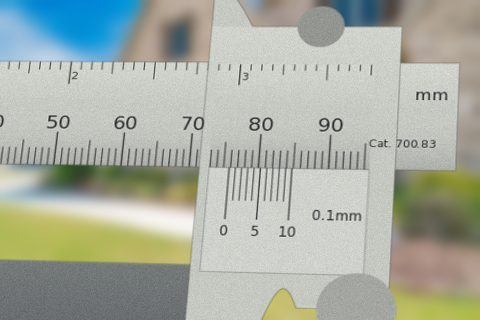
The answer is 75.8 mm
